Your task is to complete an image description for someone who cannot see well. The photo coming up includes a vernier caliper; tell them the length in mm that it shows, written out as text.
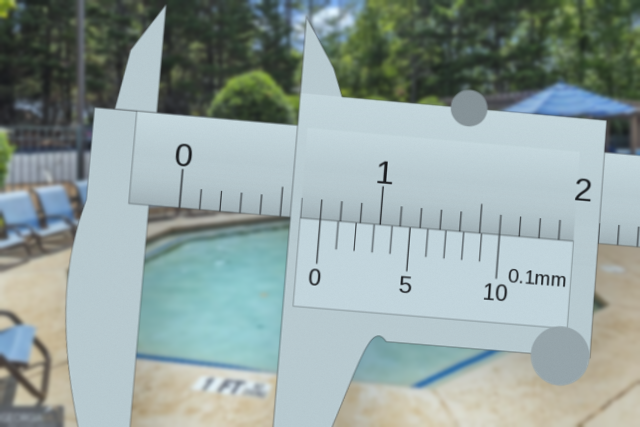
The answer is 7.0 mm
